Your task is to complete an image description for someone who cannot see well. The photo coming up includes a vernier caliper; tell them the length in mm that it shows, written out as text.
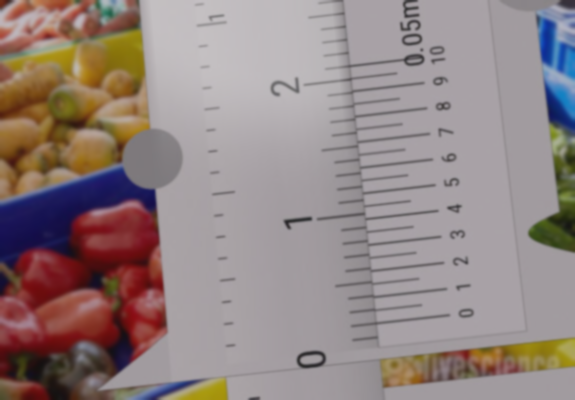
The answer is 2.0 mm
